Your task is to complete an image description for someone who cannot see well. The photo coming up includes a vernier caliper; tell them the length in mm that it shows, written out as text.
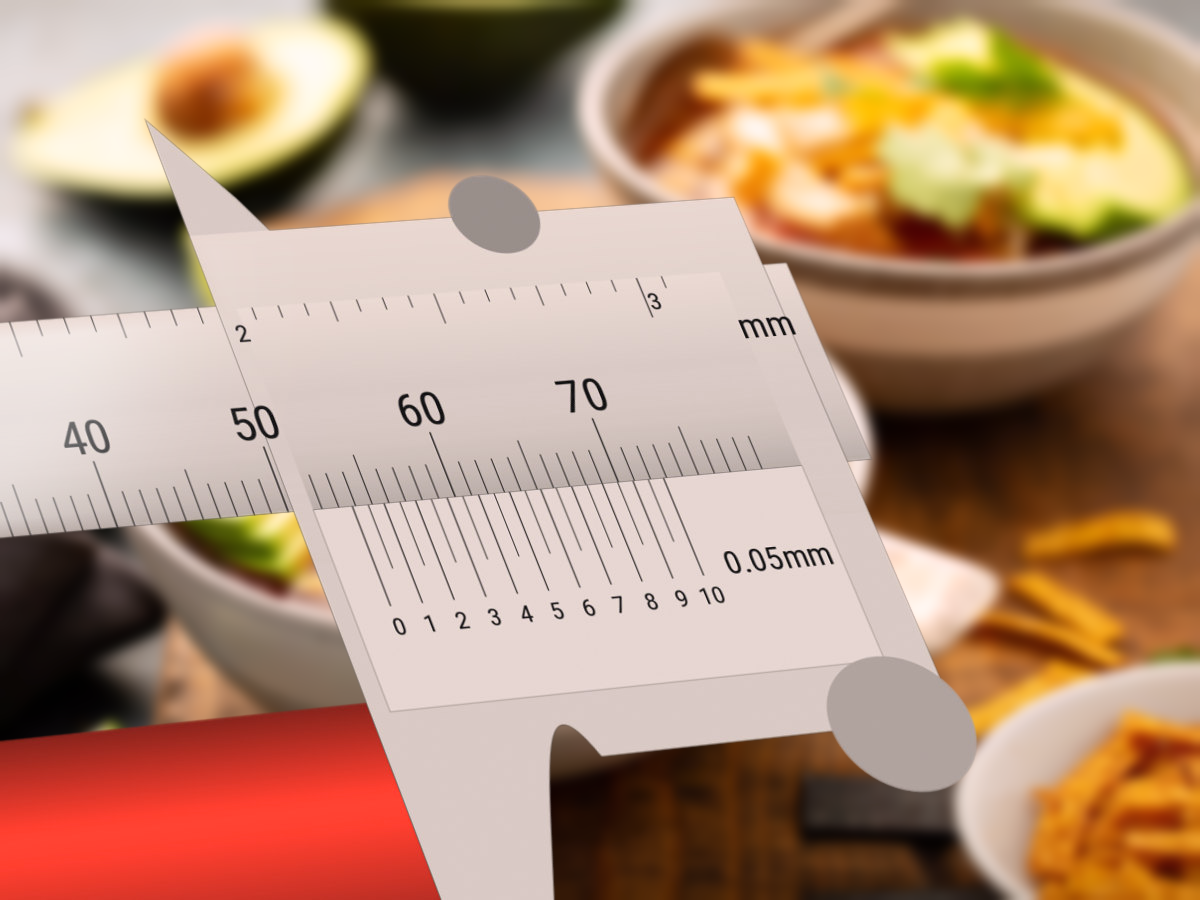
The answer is 53.8 mm
